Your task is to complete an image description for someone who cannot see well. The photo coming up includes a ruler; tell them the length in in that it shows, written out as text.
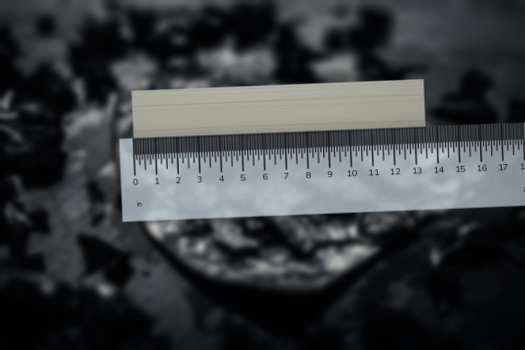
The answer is 13.5 in
